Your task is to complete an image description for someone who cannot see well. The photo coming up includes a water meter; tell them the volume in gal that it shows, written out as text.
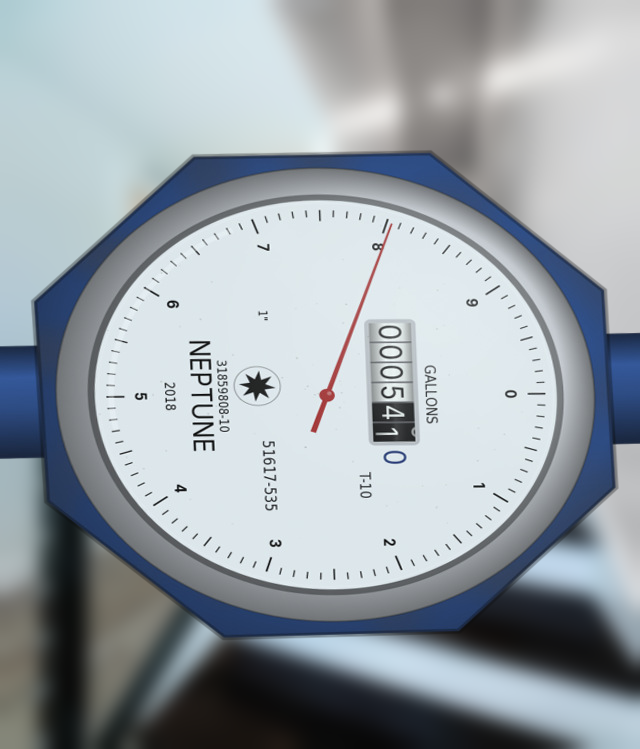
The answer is 5408.0 gal
